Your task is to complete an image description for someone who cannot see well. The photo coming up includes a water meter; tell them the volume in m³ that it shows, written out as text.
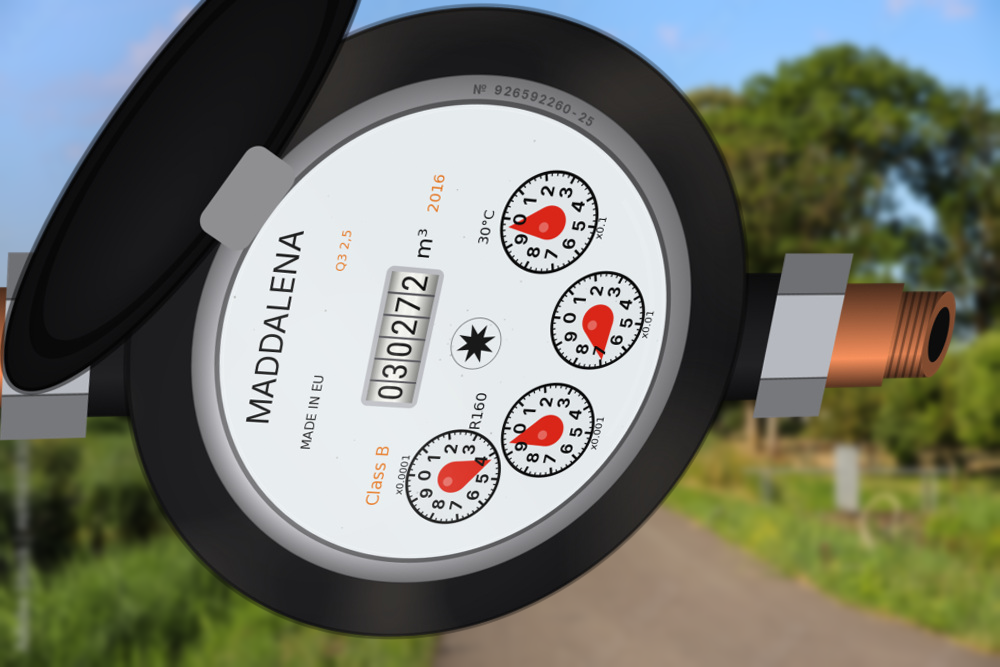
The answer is 30271.9694 m³
